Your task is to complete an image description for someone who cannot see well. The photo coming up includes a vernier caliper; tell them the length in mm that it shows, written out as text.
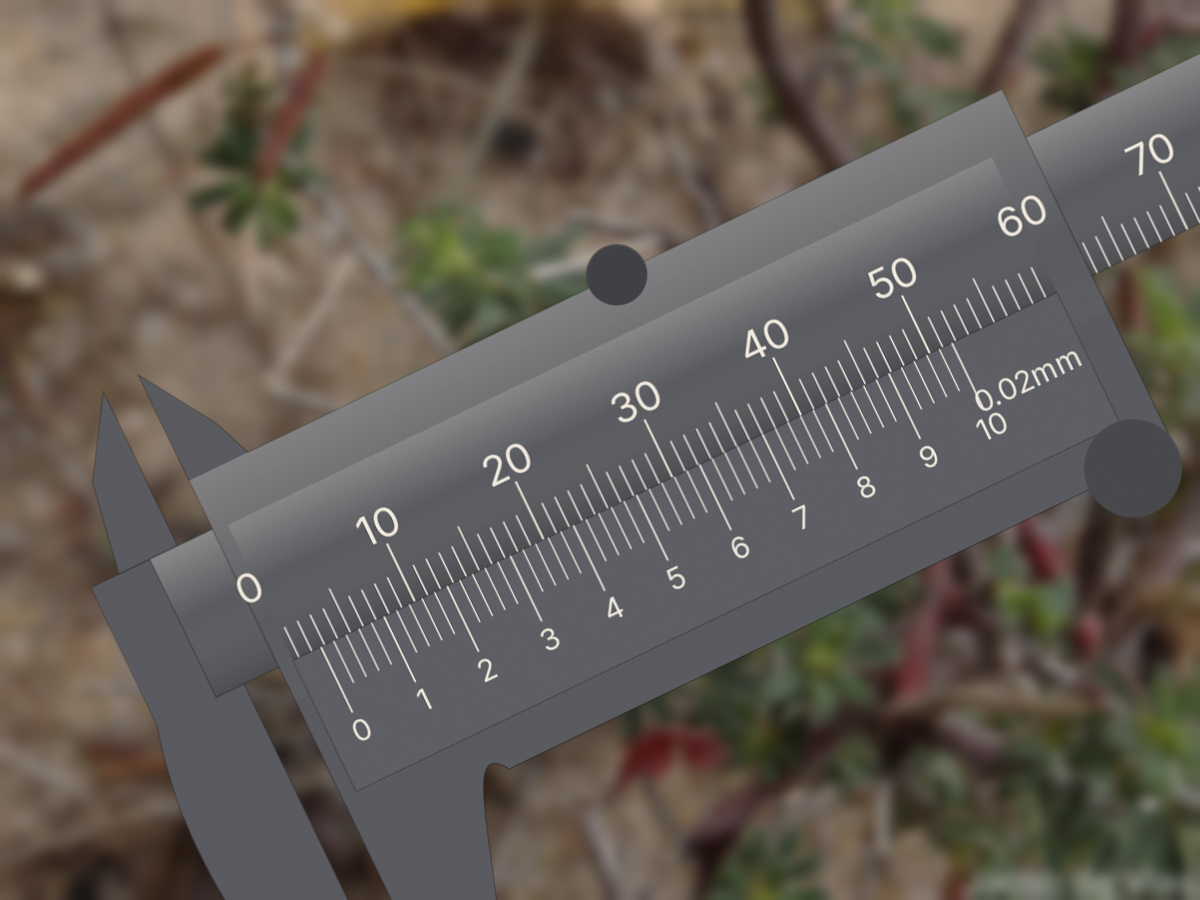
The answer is 2.7 mm
